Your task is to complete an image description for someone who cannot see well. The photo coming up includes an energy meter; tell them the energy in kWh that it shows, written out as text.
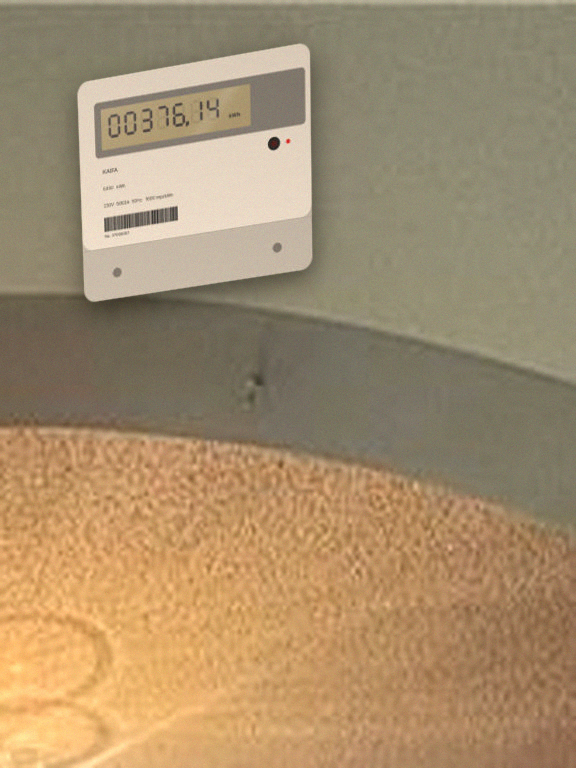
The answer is 376.14 kWh
